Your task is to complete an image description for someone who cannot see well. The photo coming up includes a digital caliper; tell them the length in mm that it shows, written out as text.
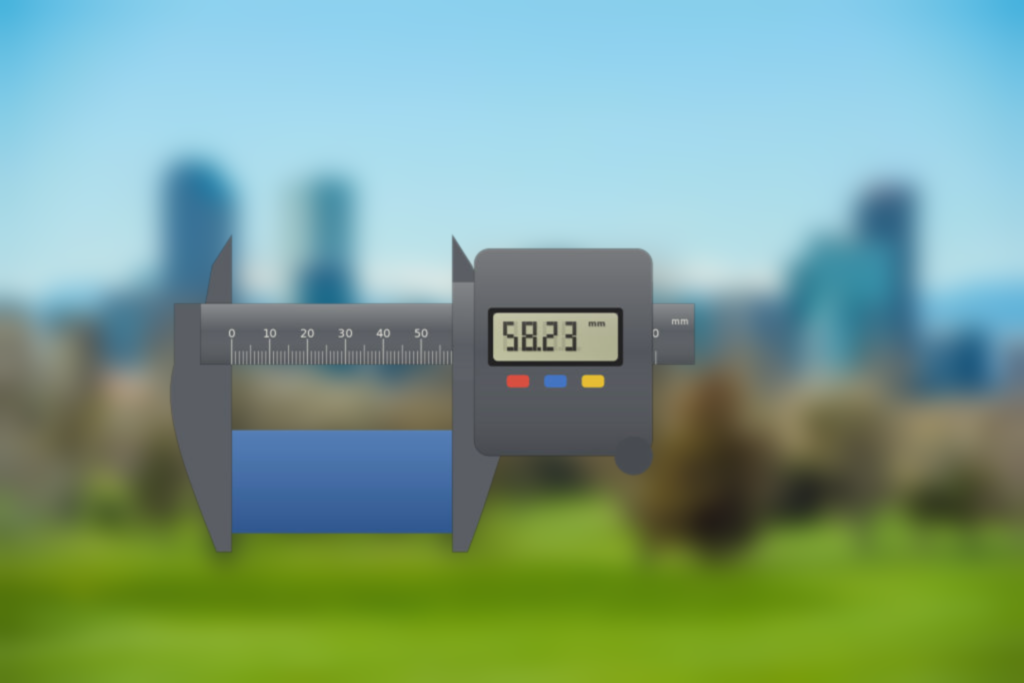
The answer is 58.23 mm
